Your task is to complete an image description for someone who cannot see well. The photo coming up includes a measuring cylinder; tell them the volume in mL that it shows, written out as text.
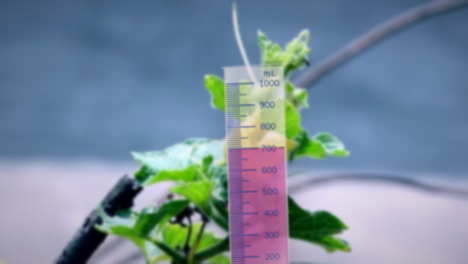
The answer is 700 mL
